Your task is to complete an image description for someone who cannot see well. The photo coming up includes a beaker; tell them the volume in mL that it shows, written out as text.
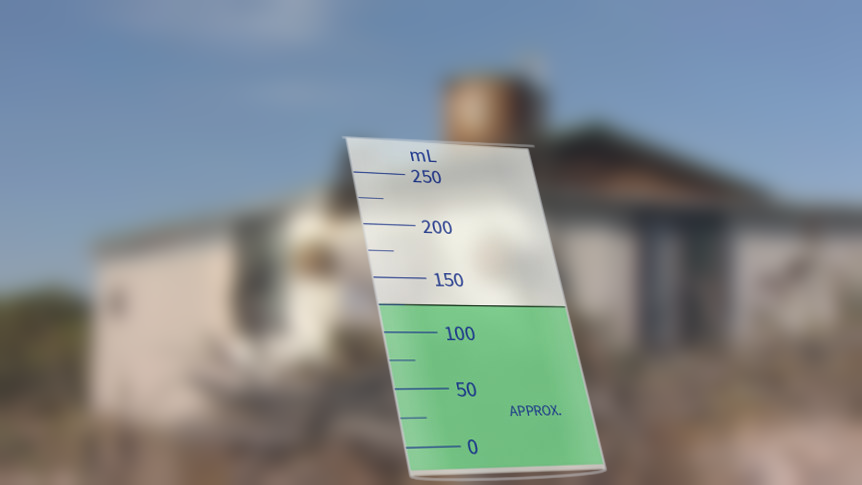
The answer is 125 mL
